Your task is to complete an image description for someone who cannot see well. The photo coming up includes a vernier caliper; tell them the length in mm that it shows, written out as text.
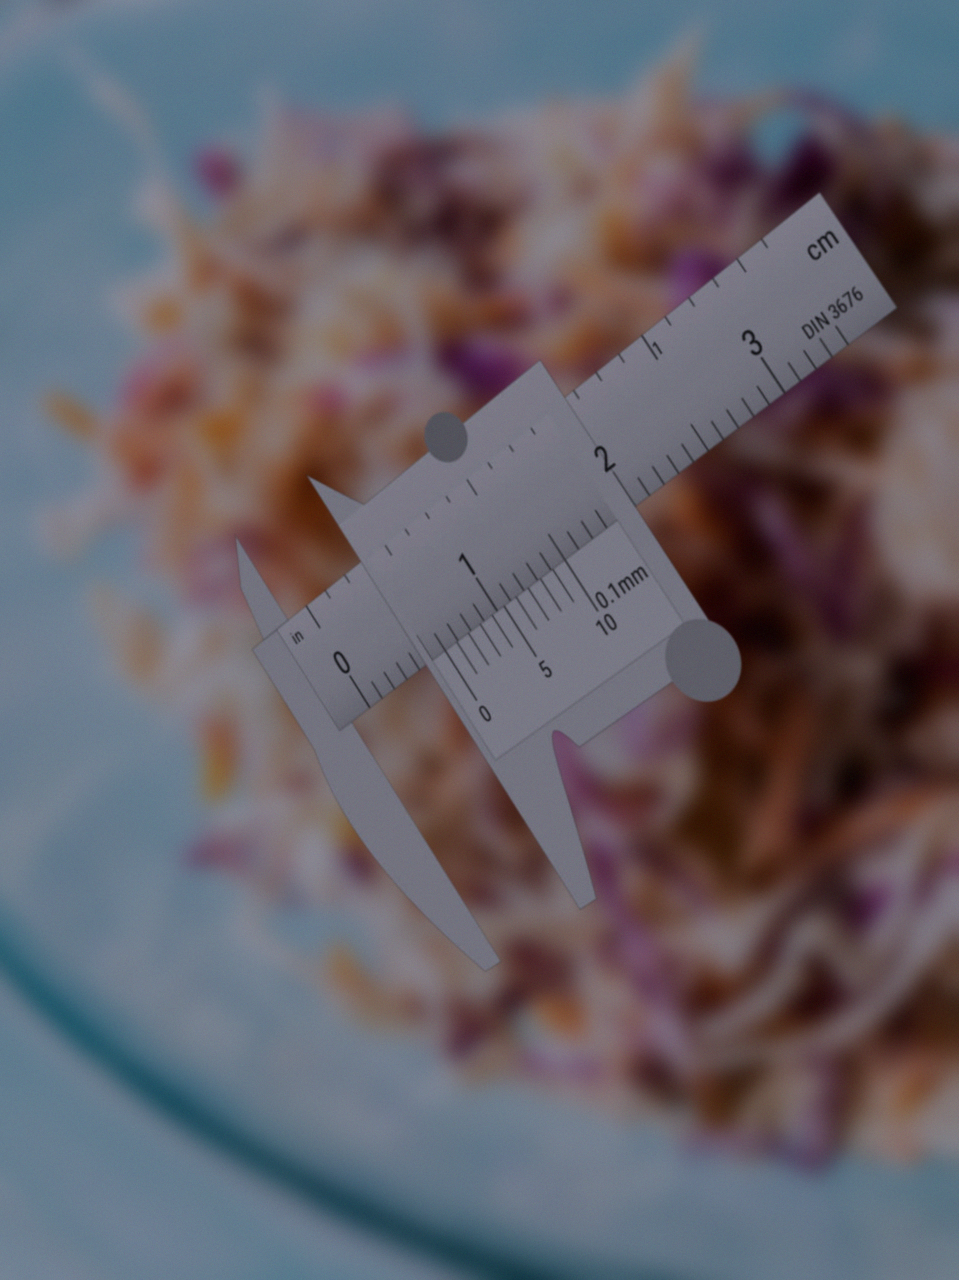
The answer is 6.0 mm
